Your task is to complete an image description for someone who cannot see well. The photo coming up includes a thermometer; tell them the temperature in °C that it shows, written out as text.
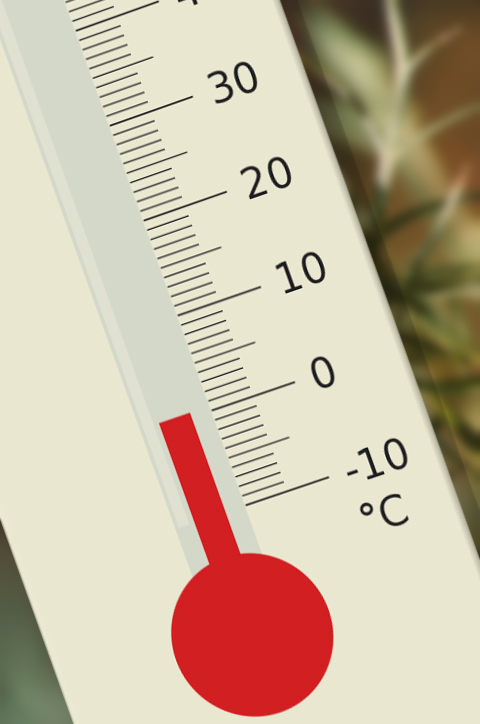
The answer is 0.5 °C
